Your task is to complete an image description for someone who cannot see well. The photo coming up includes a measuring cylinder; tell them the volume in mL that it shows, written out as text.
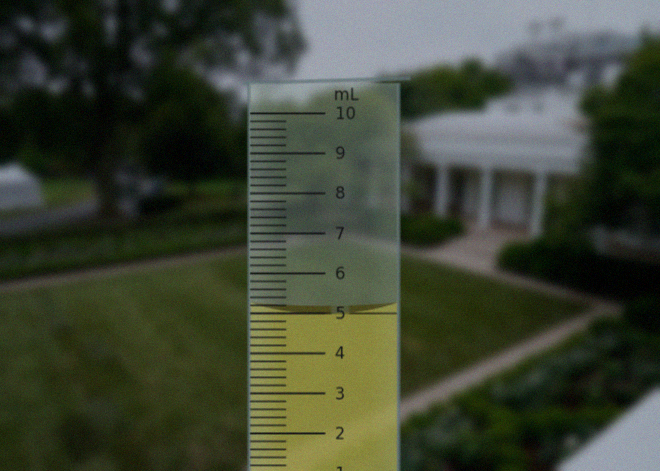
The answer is 5 mL
